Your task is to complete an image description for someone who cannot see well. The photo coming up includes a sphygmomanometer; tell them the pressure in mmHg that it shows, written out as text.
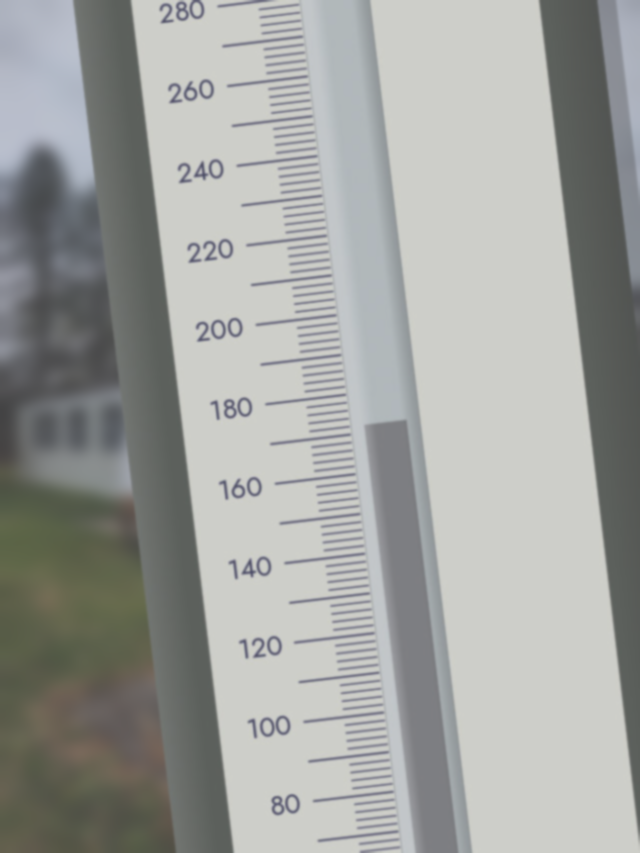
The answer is 172 mmHg
